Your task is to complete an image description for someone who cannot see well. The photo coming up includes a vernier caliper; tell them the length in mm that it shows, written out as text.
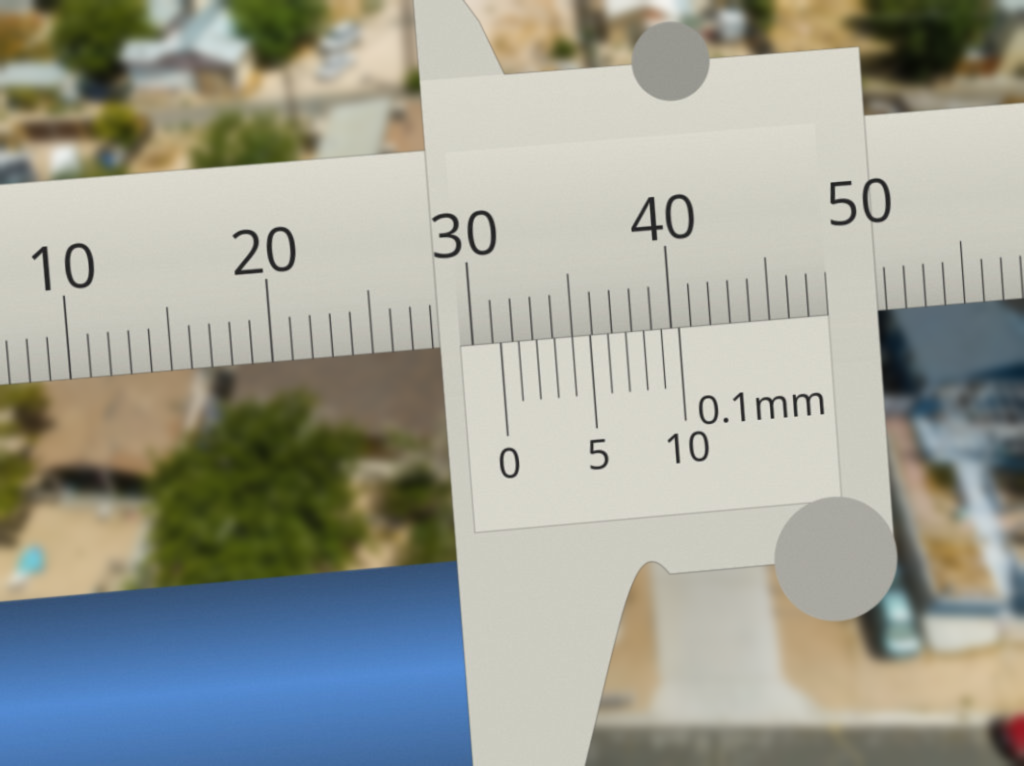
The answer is 31.4 mm
